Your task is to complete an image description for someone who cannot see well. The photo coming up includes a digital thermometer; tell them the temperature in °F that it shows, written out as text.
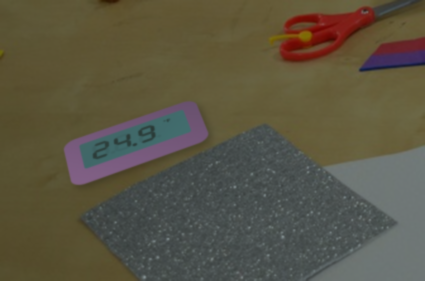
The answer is 24.9 °F
